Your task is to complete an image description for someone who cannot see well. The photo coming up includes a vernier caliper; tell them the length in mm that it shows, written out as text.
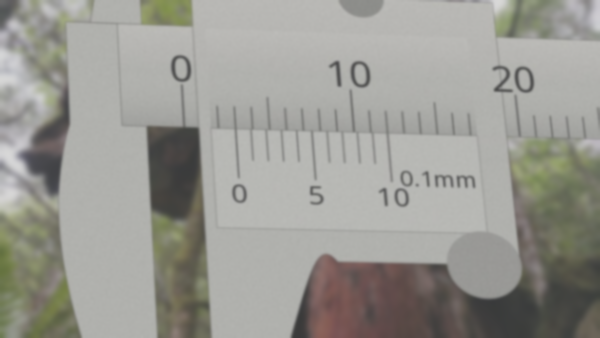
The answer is 3.0 mm
